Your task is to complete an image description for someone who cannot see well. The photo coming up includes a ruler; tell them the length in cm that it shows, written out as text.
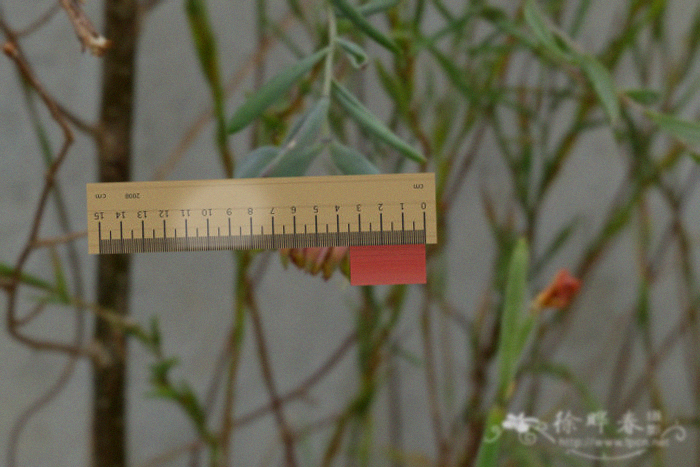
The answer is 3.5 cm
